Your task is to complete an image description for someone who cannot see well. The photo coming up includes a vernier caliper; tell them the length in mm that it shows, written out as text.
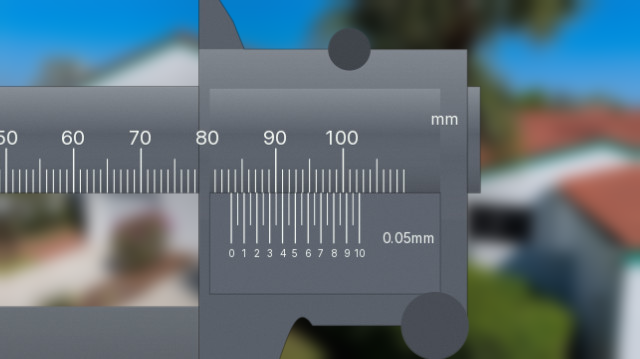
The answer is 83.4 mm
